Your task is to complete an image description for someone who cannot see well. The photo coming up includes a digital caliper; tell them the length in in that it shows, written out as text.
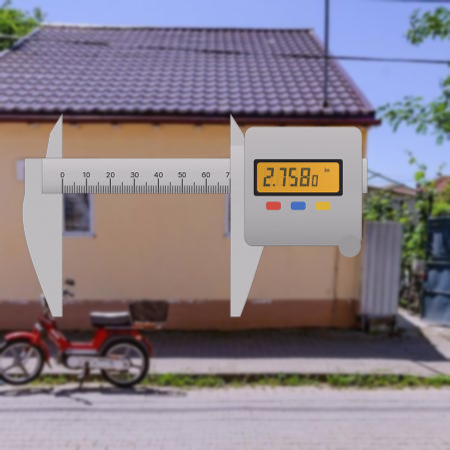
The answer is 2.7580 in
